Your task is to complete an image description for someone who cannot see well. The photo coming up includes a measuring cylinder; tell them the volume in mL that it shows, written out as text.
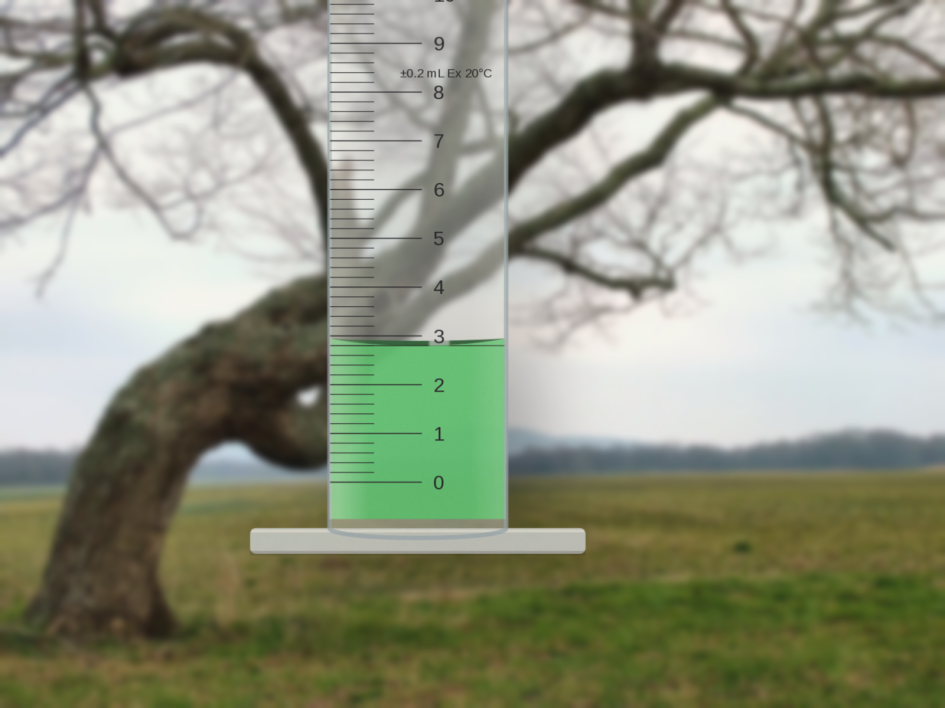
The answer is 2.8 mL
